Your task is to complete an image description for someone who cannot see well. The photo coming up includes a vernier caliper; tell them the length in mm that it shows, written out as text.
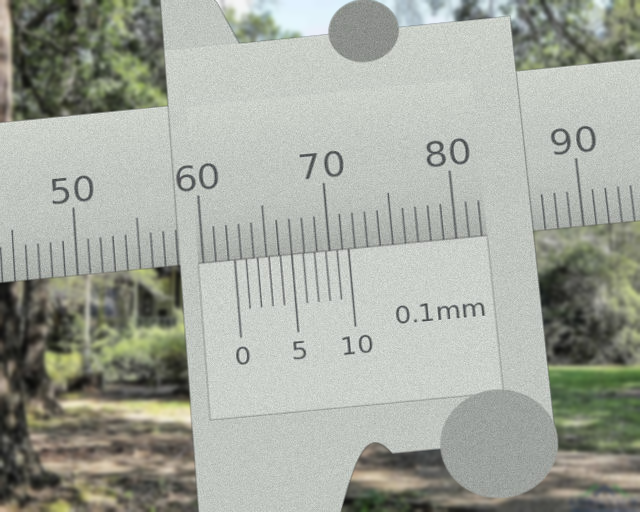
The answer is 62.5 mm
